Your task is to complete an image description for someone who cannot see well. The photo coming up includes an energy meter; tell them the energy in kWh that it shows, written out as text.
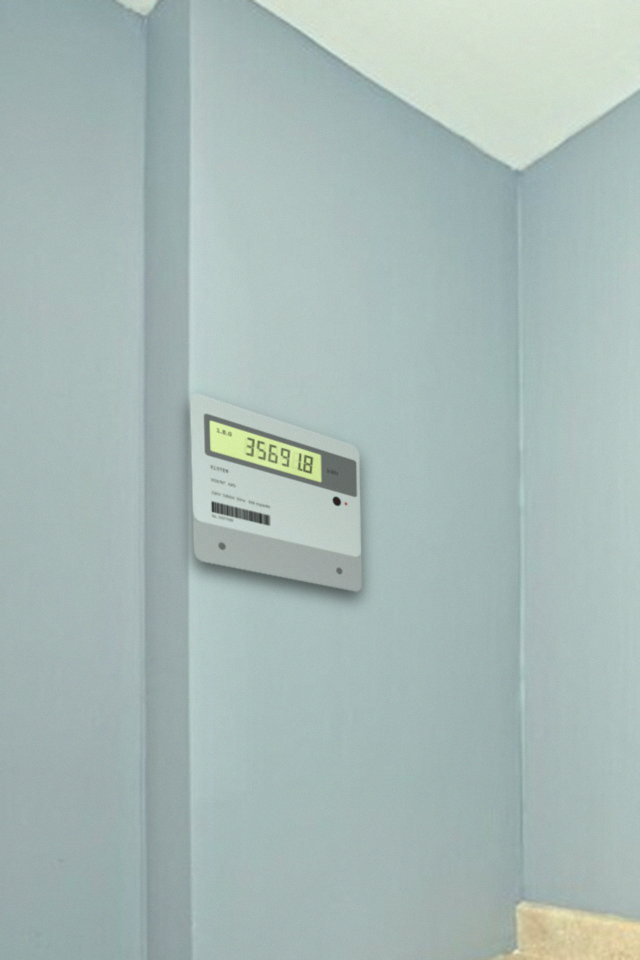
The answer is 35691.8 kWh
